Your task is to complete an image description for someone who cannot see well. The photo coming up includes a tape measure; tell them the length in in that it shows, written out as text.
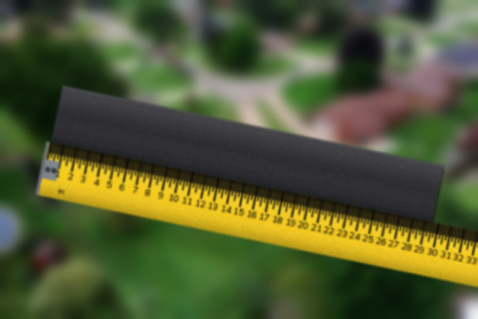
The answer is 29.5 in
